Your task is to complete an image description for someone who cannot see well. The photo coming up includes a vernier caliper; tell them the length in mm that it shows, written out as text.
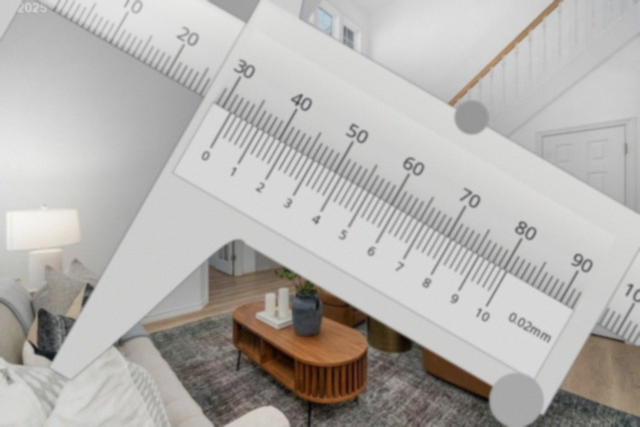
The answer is 31.5 mm
